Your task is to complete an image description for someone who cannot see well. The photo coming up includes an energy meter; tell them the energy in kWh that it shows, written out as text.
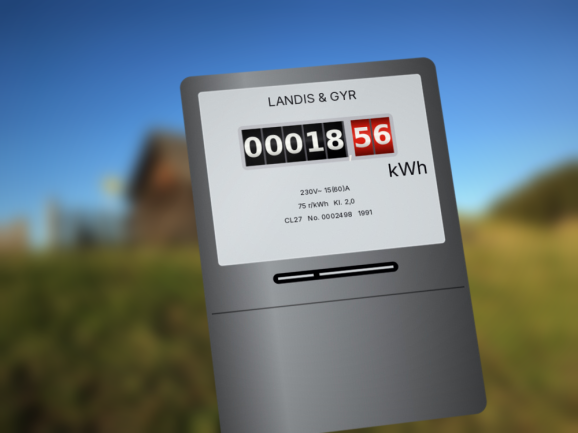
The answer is 18.56 kWh
